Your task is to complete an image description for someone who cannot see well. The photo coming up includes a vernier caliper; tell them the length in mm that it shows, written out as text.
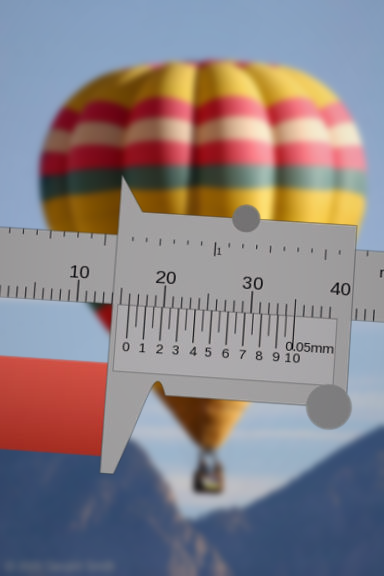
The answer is 16.0 mm
